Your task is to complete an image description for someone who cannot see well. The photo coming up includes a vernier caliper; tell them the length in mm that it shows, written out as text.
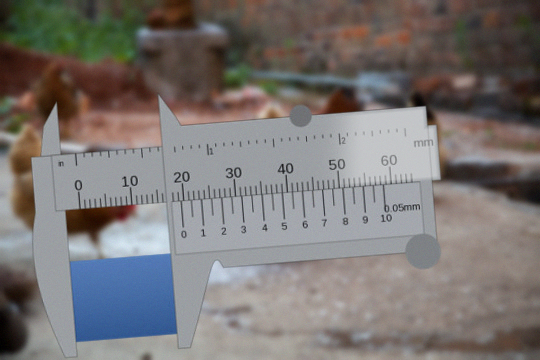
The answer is 19.5 mm
